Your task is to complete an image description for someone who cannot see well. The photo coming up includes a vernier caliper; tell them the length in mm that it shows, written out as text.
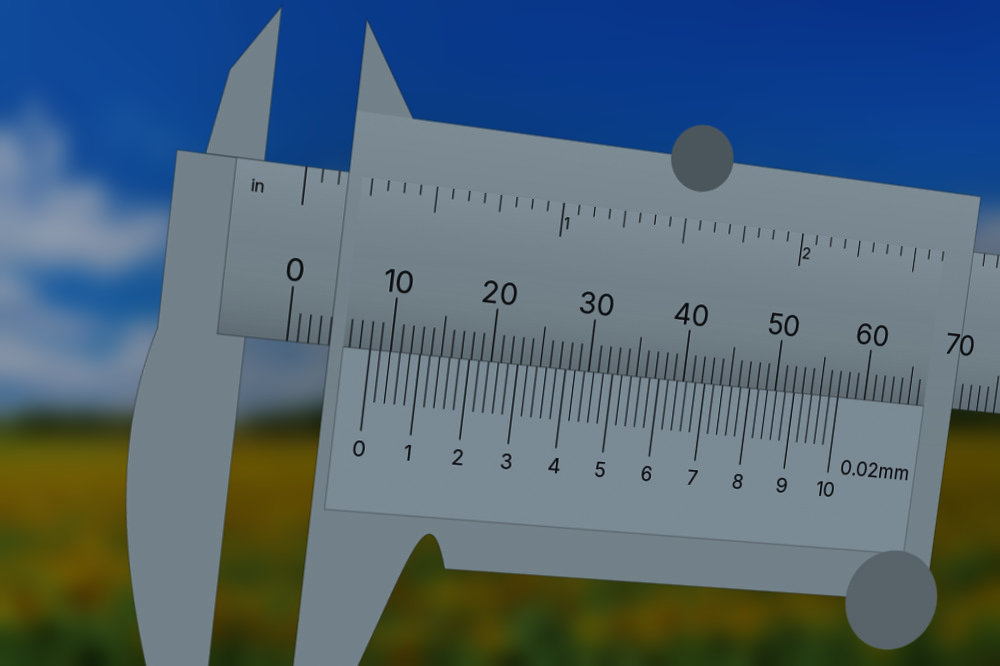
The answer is 8.0 mm
